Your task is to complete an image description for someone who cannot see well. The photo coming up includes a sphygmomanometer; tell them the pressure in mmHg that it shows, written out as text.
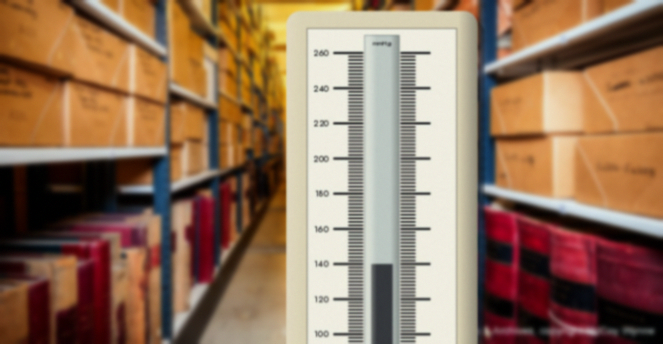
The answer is 140 mmHg
